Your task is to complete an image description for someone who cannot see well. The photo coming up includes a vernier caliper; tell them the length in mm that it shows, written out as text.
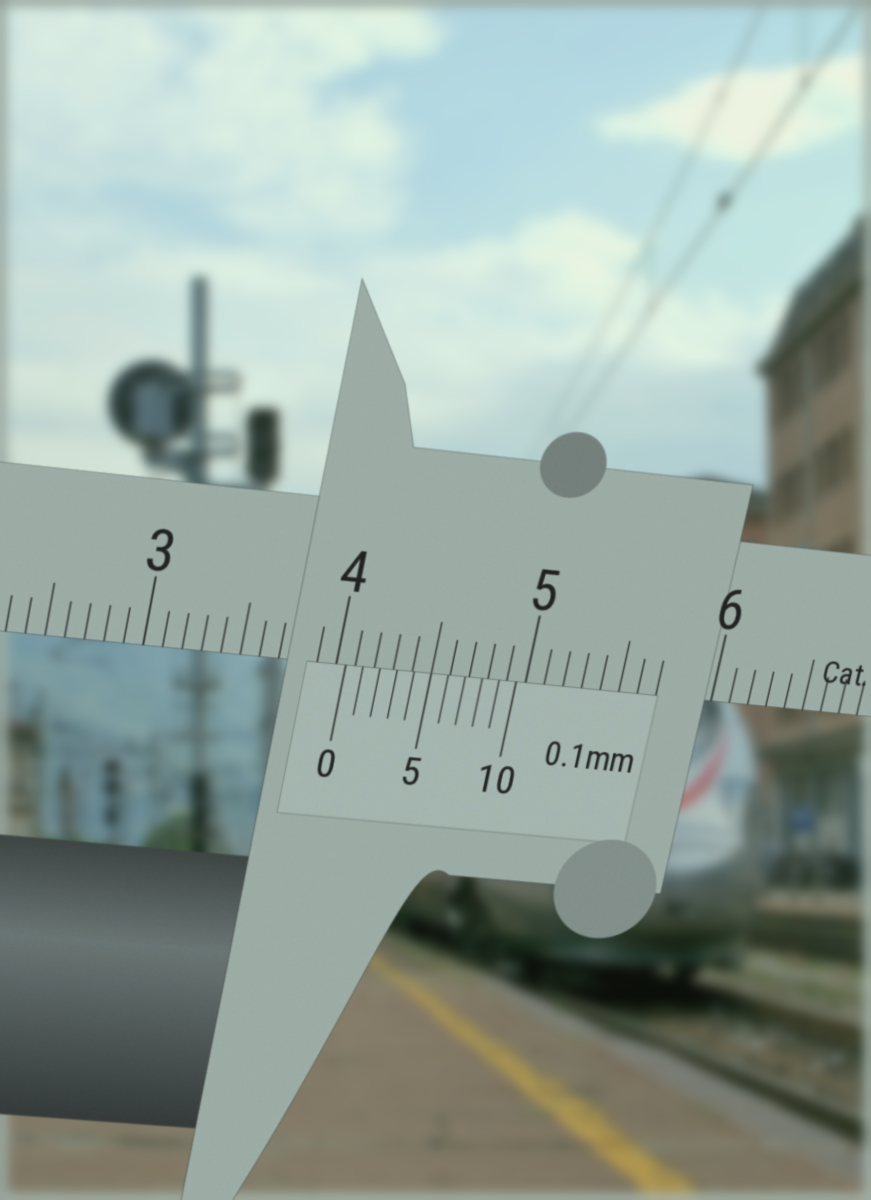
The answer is 40.5 mm
